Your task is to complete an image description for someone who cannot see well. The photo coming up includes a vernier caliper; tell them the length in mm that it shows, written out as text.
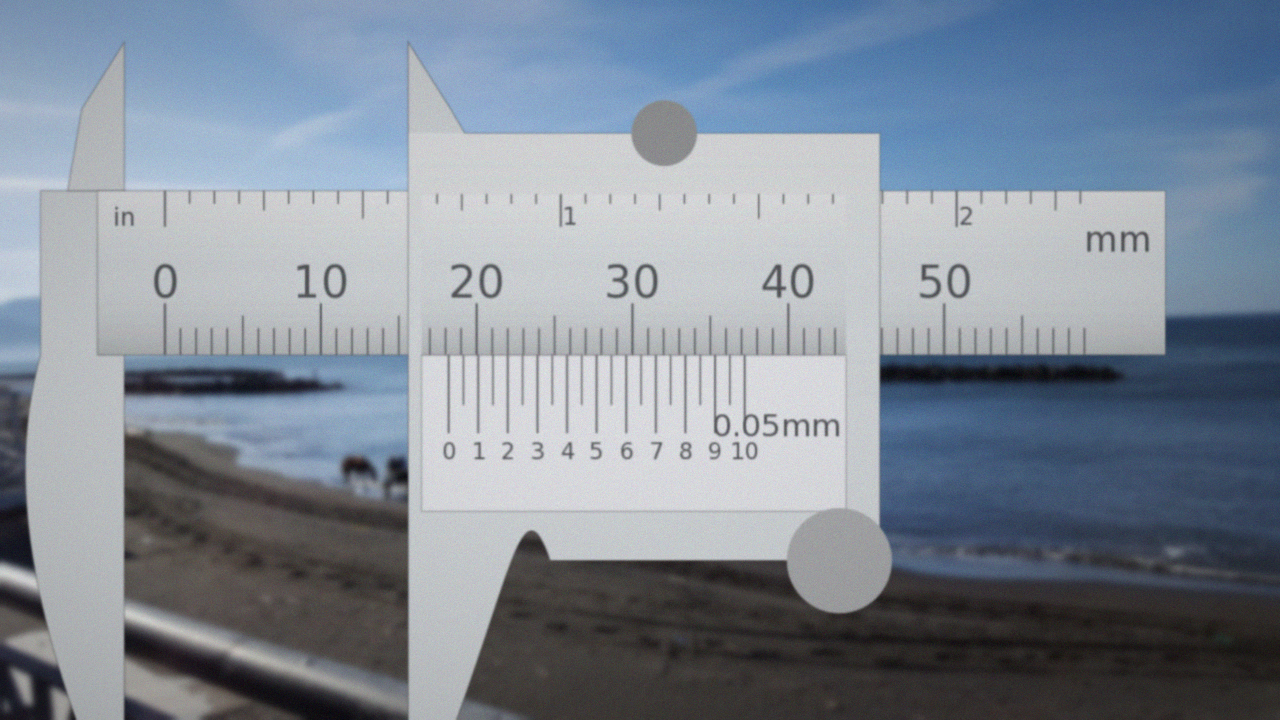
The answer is 18.2 mm
